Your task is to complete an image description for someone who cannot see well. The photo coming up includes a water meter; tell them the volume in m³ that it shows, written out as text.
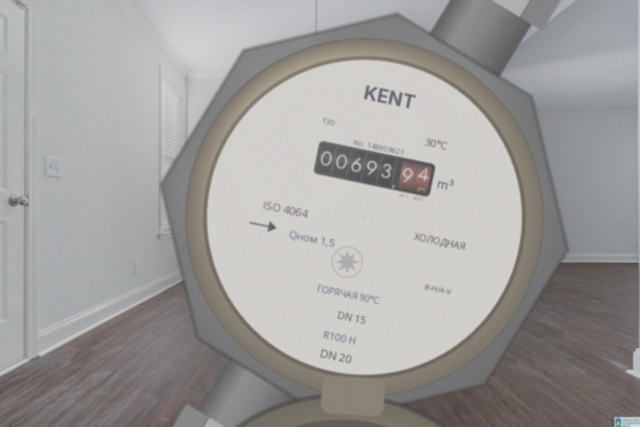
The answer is 693.94 m³
